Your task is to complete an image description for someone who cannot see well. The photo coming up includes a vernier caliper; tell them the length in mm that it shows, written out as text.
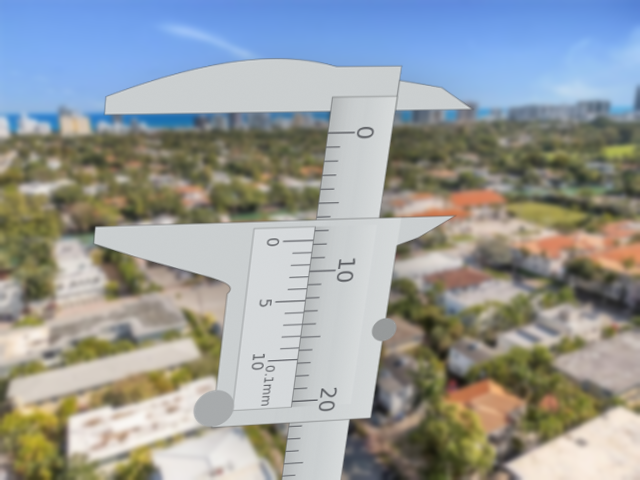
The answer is 7.7 mm
